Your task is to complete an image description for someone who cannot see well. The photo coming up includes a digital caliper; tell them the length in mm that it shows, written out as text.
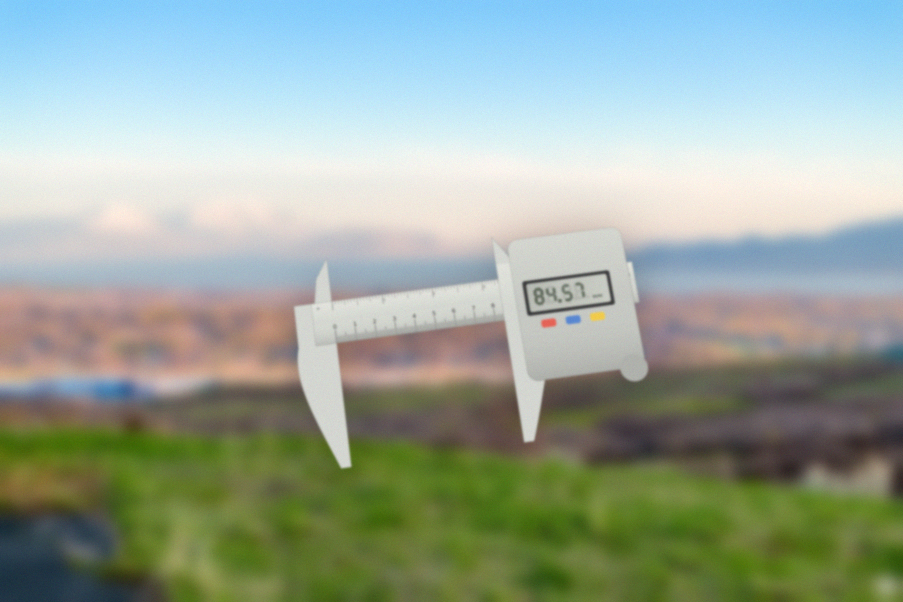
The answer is 84.57 mm
